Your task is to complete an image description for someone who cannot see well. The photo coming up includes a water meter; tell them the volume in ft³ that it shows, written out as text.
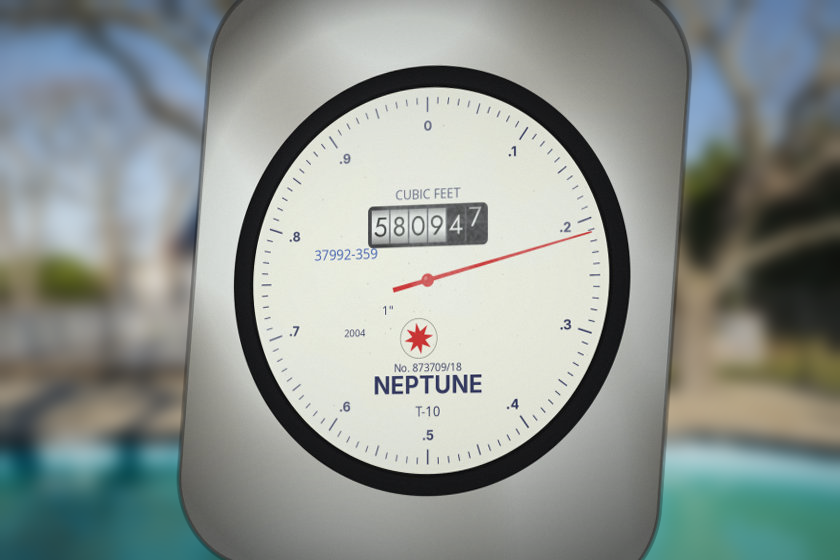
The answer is 580947.21 ft³
